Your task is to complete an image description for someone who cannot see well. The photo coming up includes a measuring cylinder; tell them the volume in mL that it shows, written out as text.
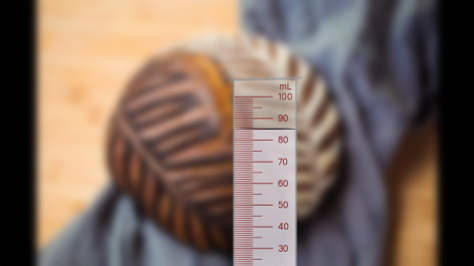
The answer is 85 mL
